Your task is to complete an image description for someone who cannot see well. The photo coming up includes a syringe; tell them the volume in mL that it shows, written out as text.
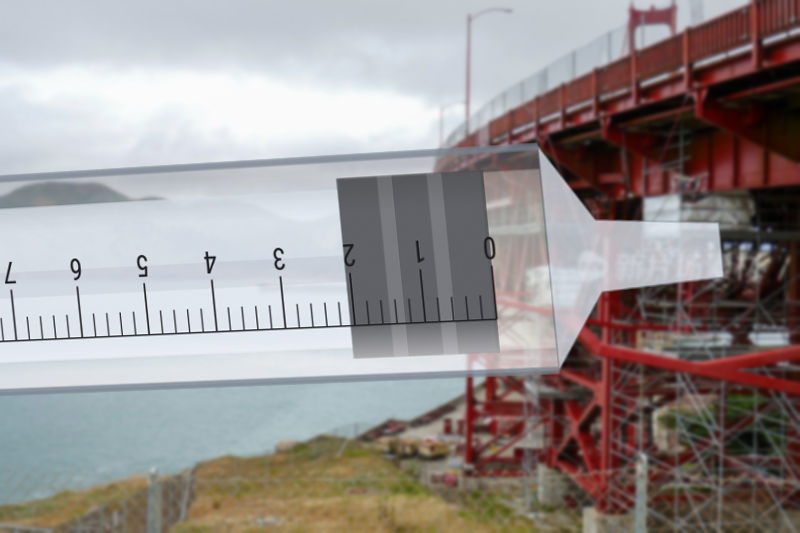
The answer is 0 mL
